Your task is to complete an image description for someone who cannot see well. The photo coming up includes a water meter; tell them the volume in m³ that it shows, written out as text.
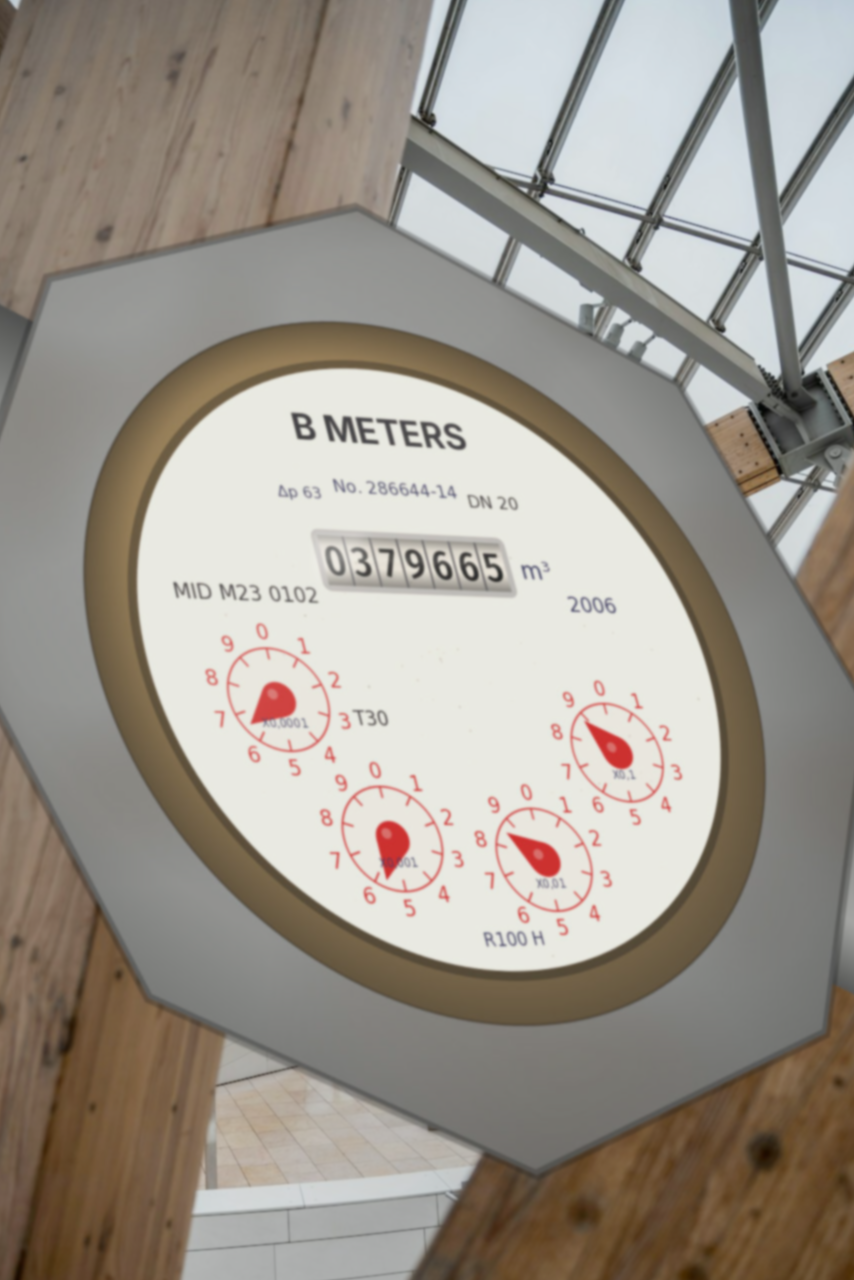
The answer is 379665.8856 m³
